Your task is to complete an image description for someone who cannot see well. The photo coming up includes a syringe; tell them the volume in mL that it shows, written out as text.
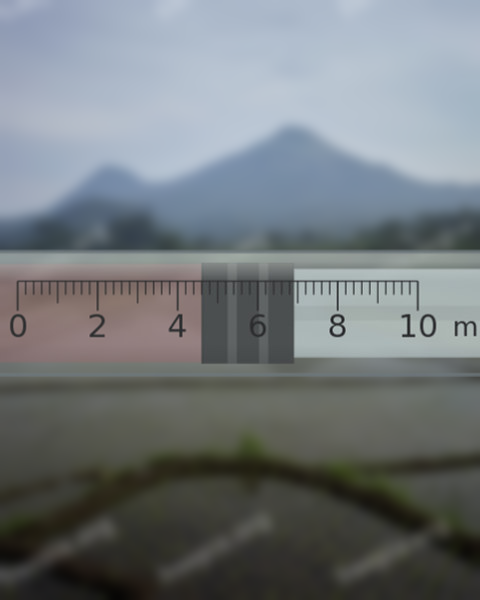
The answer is 4.6 mL
